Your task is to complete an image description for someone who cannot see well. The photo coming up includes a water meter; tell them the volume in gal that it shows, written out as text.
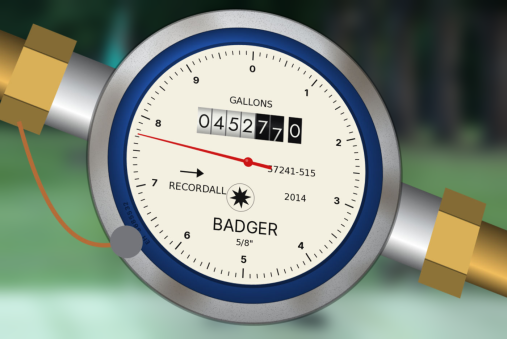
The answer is 452767.7 gal
